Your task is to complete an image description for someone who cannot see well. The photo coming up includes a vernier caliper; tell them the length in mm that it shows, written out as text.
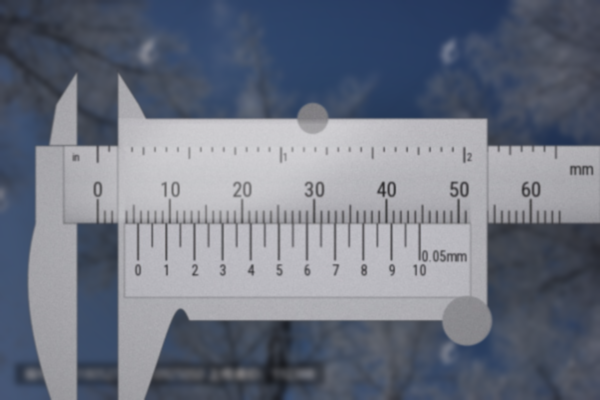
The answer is 5.6 mm
